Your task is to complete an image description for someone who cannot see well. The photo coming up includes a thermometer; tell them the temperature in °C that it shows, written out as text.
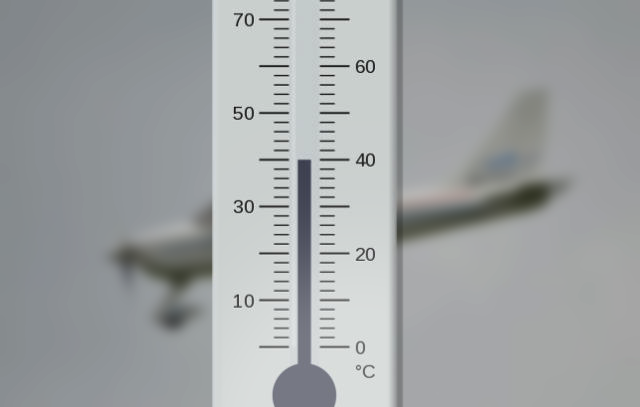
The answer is 40 °C
